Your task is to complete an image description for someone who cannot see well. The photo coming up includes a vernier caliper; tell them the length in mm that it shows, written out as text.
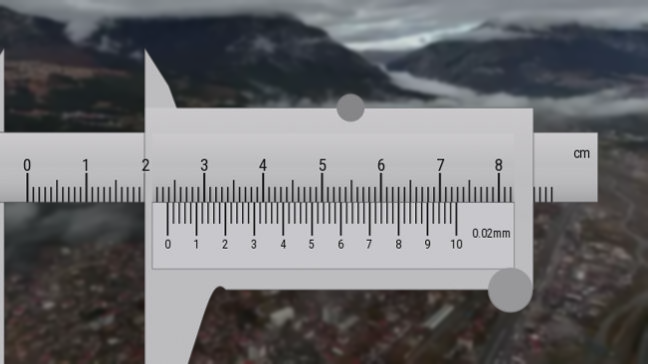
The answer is 23.8 mm
